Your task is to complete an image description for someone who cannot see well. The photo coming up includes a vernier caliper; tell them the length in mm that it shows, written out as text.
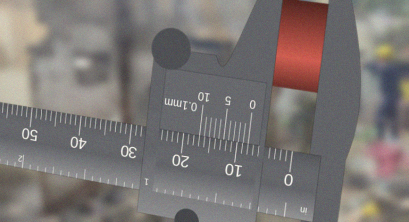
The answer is 8.0 mm
